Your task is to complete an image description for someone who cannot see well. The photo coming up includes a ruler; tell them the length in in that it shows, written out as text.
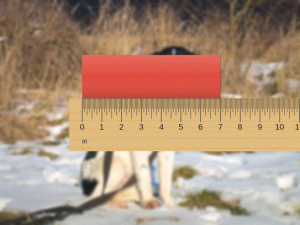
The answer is 7 in
